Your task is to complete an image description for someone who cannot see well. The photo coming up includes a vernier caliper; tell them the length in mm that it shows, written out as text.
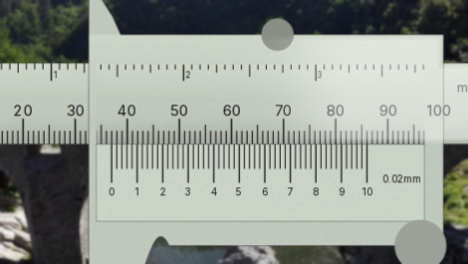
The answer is 37.0 mm
